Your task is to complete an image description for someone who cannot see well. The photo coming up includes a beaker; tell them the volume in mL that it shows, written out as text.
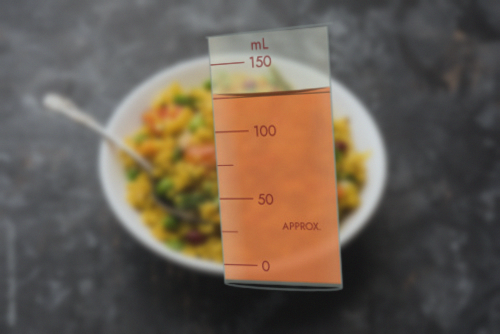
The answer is 125 mL
